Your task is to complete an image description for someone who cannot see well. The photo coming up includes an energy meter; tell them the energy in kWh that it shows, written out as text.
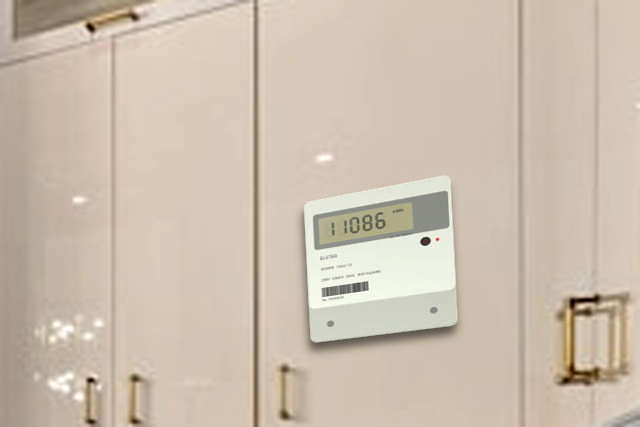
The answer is 11086 kWh
